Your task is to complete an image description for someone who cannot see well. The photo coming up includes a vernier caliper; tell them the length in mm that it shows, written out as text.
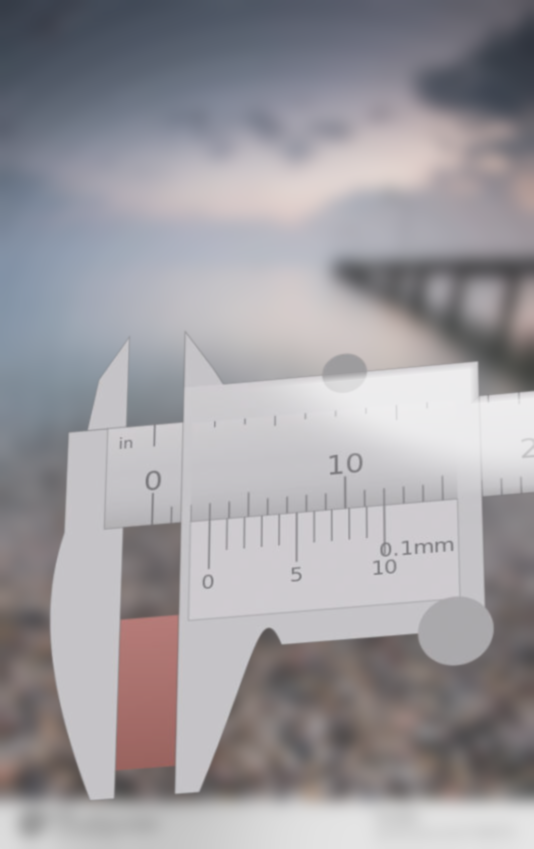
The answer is 3.0 mm
